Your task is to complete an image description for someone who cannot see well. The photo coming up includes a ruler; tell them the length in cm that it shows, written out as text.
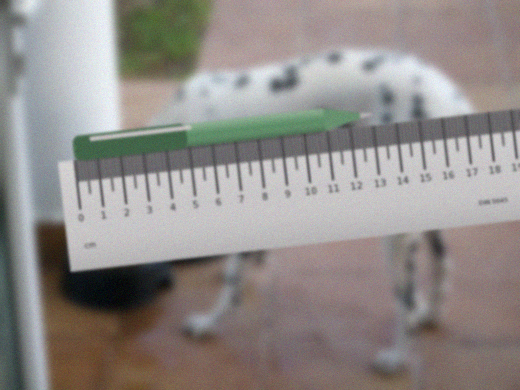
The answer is 13 cm
